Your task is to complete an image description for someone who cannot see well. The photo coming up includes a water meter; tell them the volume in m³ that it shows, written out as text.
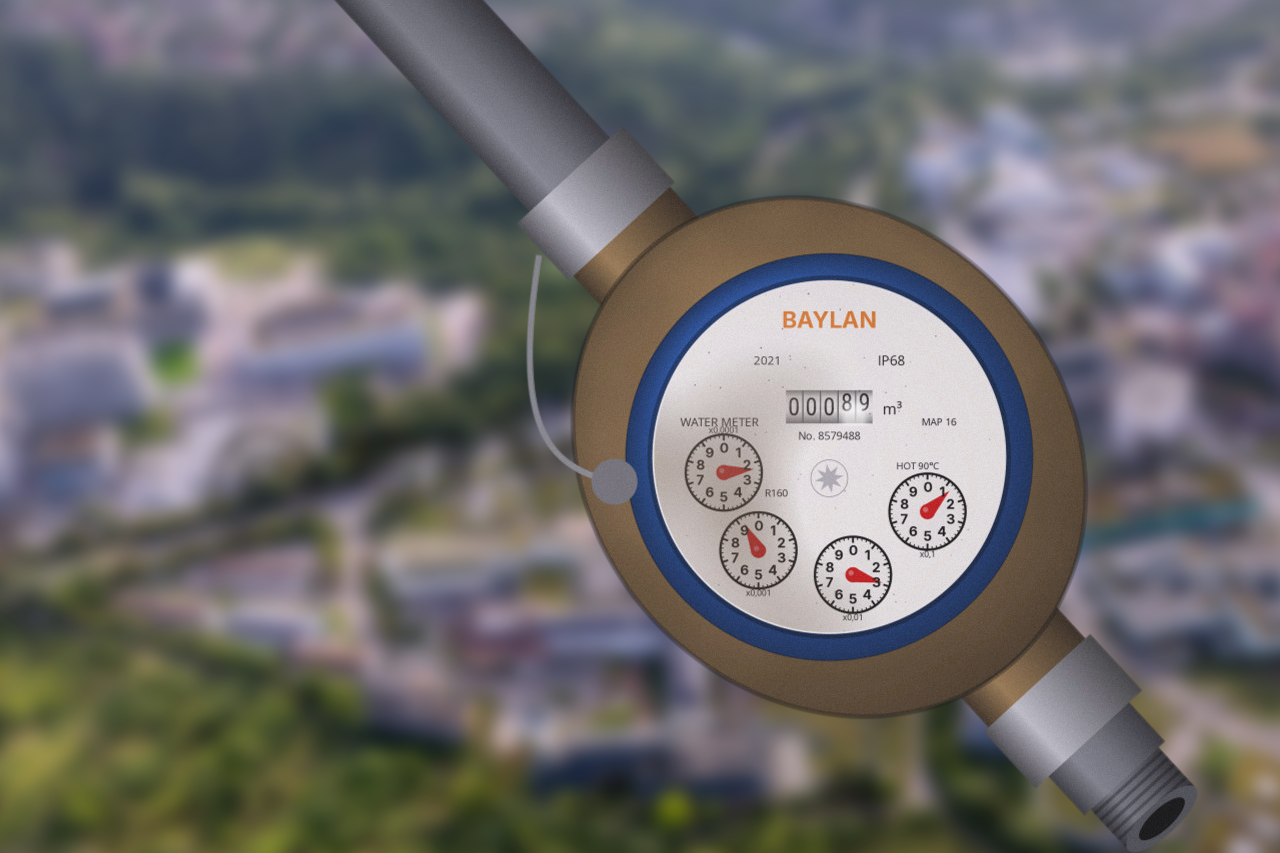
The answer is 89.1292 m³
